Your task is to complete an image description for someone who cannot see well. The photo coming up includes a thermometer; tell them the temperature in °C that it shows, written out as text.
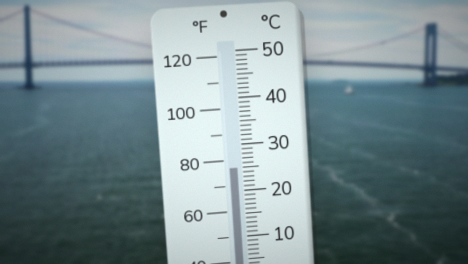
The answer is 25 °C
